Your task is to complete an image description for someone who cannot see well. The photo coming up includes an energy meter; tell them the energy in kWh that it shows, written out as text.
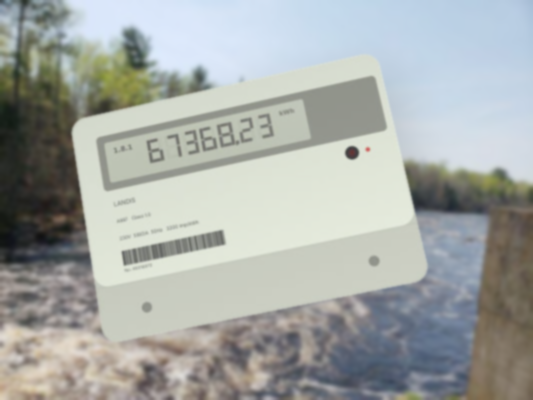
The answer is 67368.23 kWh
